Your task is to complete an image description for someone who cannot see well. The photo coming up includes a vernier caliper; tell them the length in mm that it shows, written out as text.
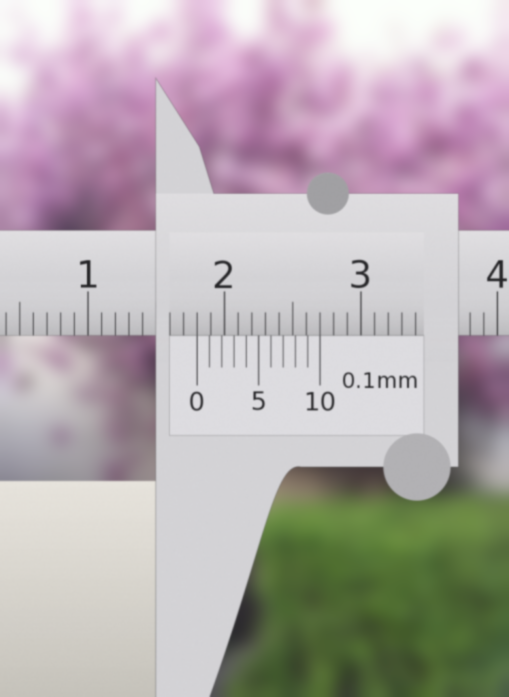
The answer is 18.0 mm
